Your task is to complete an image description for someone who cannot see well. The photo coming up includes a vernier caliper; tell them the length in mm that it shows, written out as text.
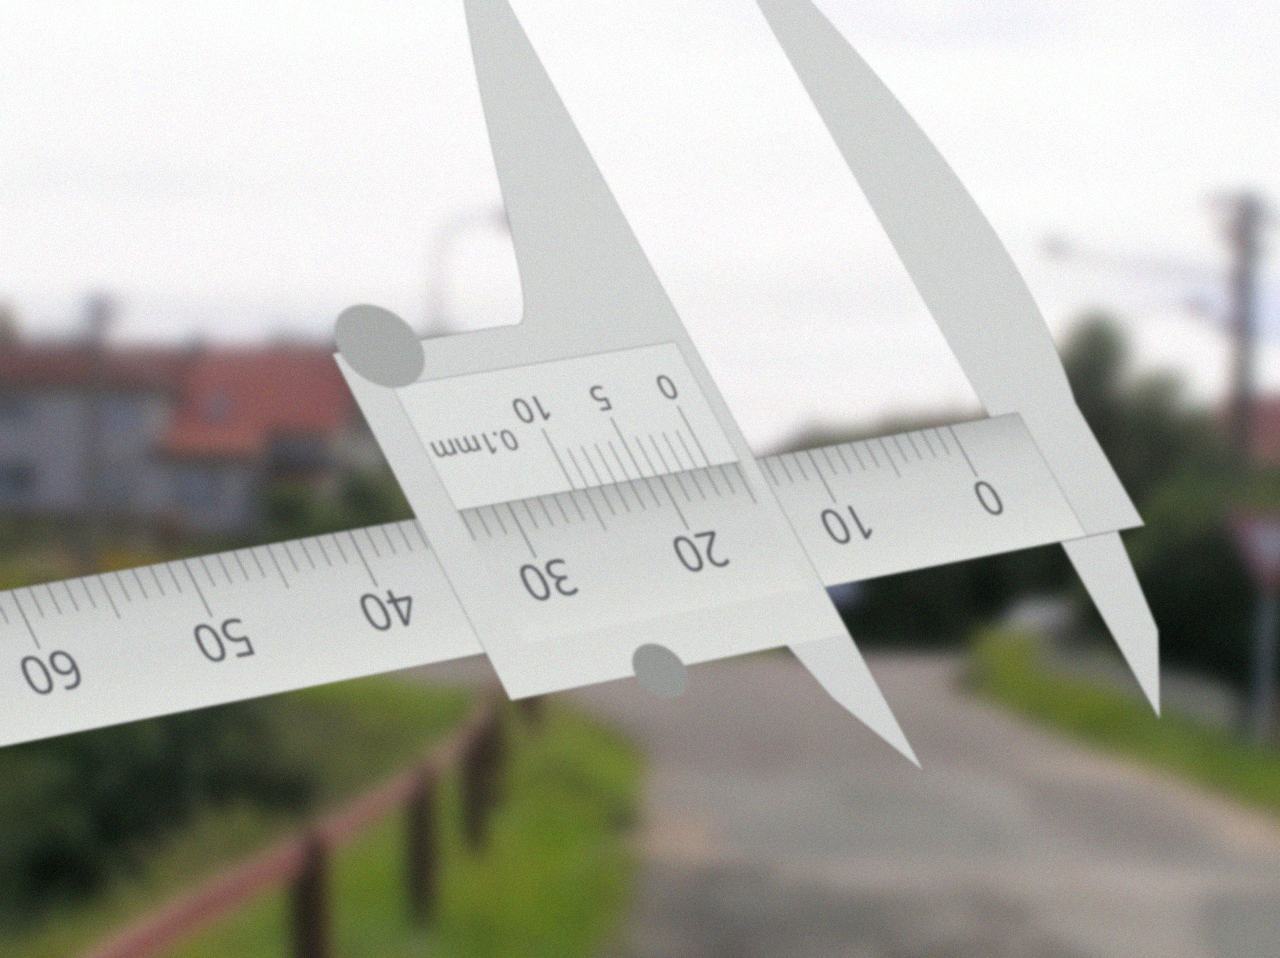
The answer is 16.6 mm
